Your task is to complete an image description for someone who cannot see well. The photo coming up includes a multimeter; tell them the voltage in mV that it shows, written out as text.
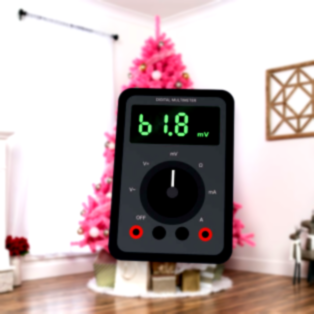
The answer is 61.8 mV
